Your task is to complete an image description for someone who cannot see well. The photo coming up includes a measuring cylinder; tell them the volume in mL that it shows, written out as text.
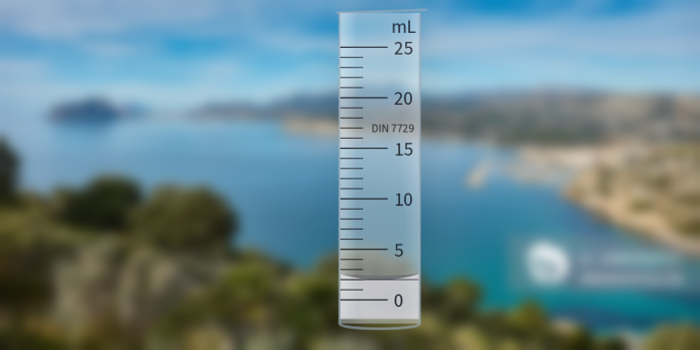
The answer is 2 mL
